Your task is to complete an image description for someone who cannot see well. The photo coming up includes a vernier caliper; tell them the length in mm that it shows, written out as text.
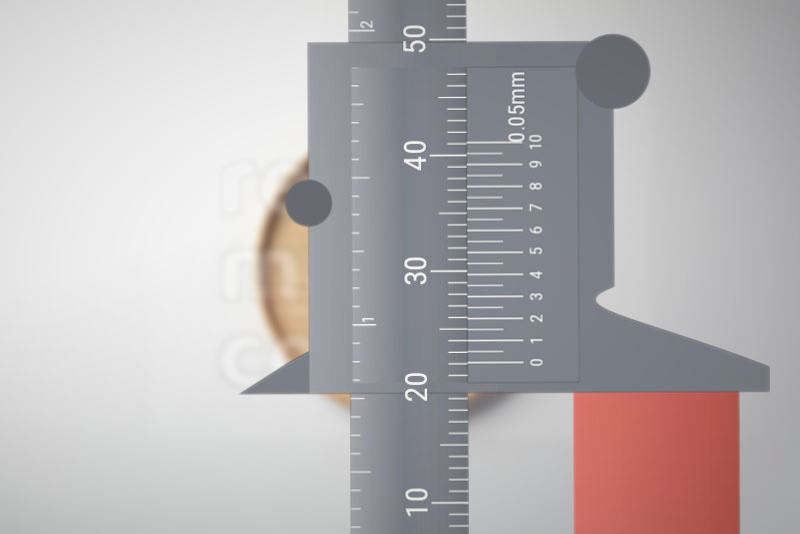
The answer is 22.1 mm
